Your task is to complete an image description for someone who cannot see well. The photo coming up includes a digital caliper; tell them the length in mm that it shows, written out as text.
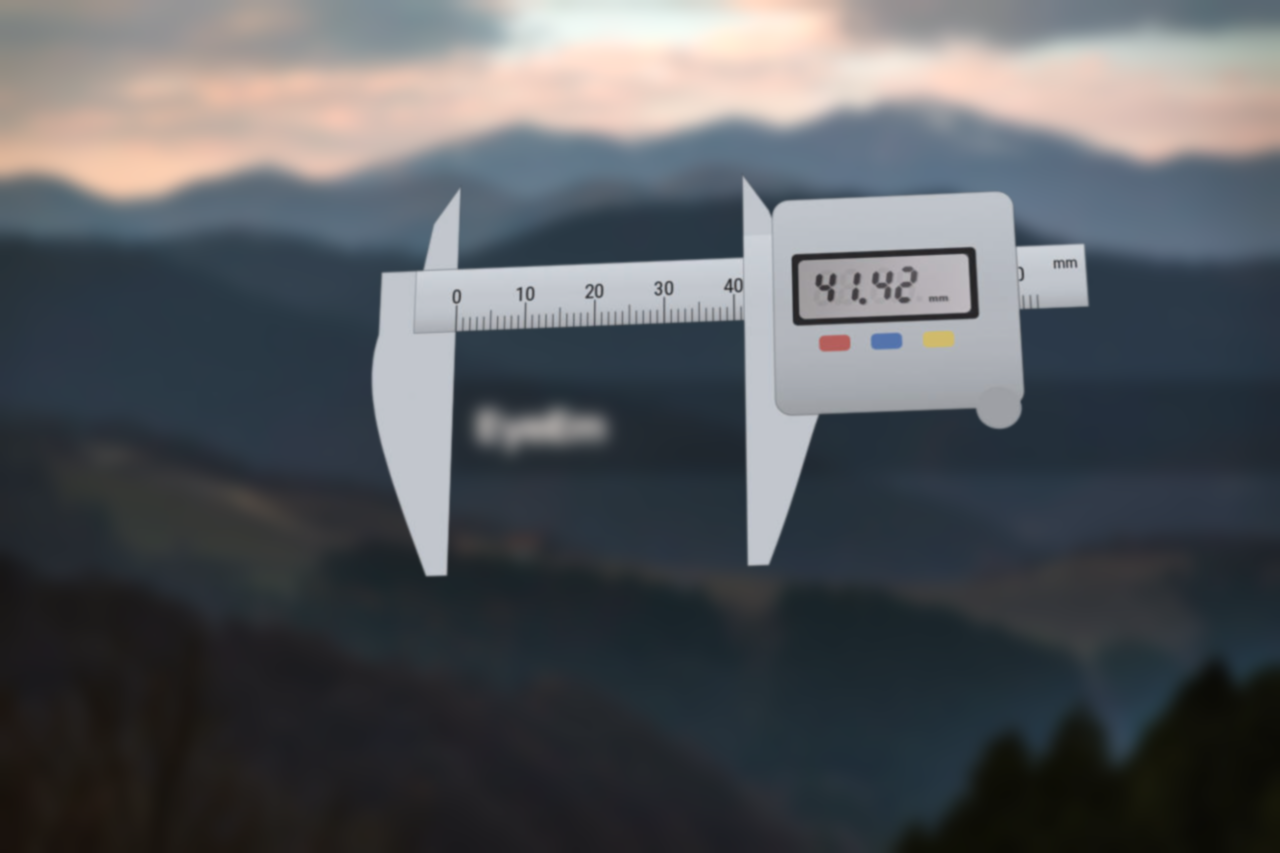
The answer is 41.42 mm
